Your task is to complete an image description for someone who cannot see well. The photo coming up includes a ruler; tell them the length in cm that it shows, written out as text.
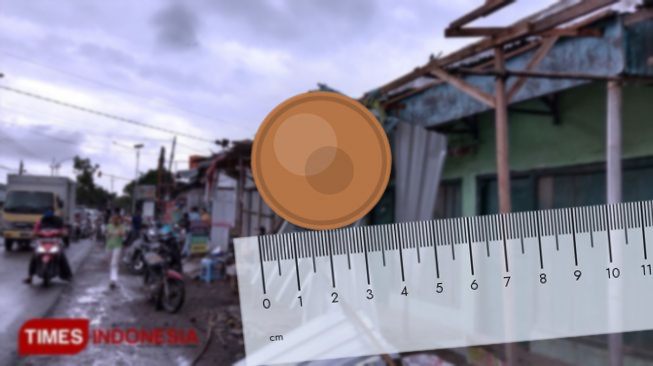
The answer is 4 cm
